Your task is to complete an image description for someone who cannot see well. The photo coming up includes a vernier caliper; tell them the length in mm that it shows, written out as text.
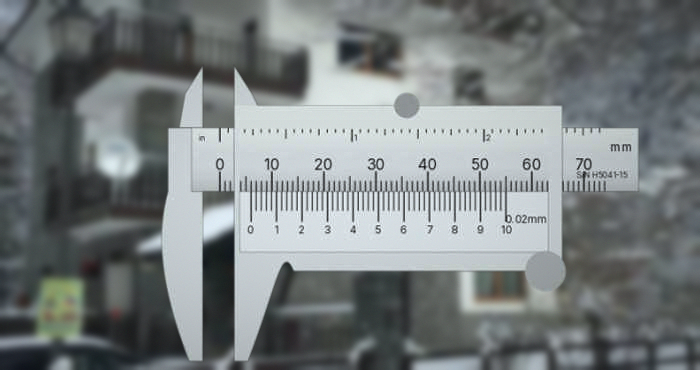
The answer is 6.0 mm
